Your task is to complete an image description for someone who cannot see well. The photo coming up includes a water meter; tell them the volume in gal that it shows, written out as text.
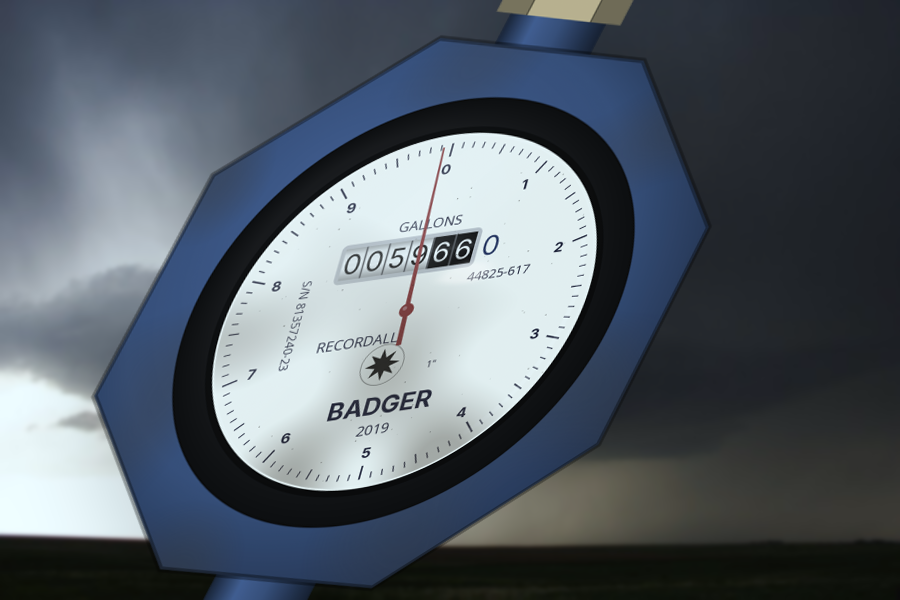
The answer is 59659.9 gal
